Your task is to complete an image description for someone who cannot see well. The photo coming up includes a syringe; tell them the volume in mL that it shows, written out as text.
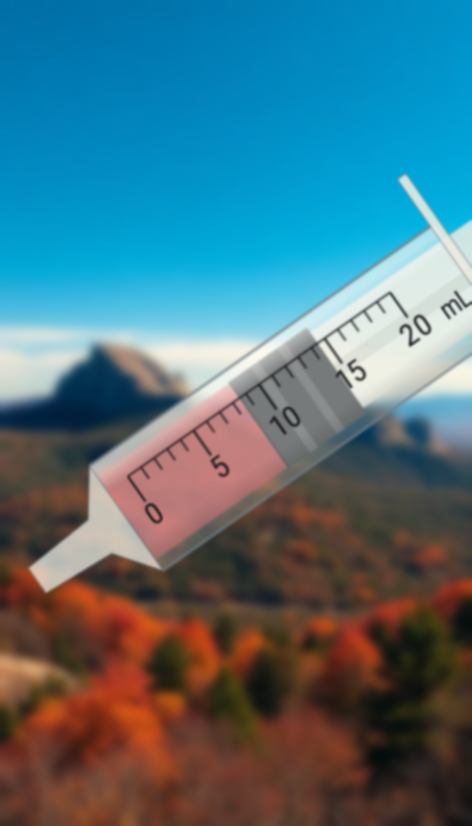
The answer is 8.5 mL
